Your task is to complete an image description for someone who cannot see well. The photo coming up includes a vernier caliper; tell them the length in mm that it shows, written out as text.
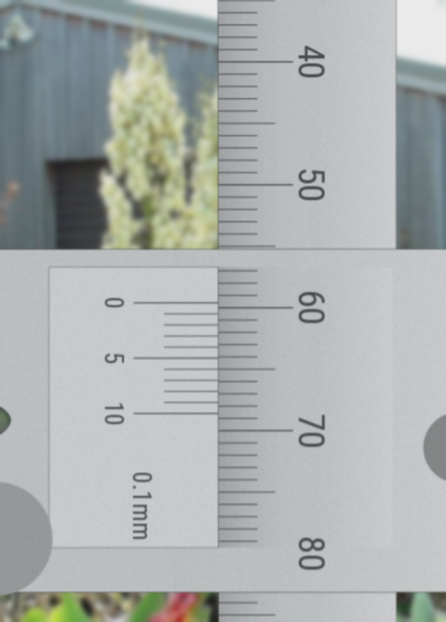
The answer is 59.6 mm
